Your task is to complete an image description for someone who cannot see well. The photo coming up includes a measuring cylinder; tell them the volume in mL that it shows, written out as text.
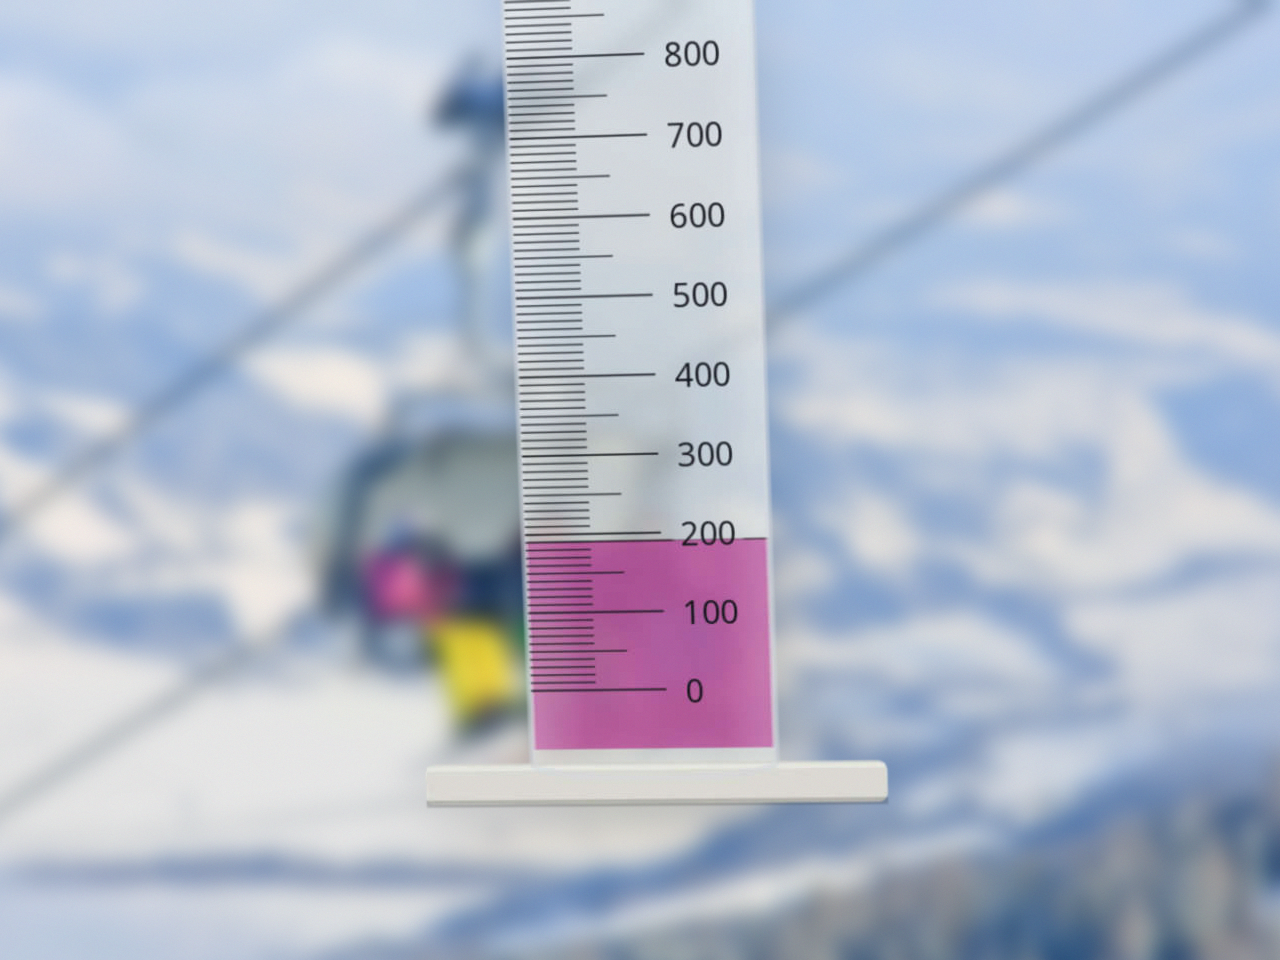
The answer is 190 mL
